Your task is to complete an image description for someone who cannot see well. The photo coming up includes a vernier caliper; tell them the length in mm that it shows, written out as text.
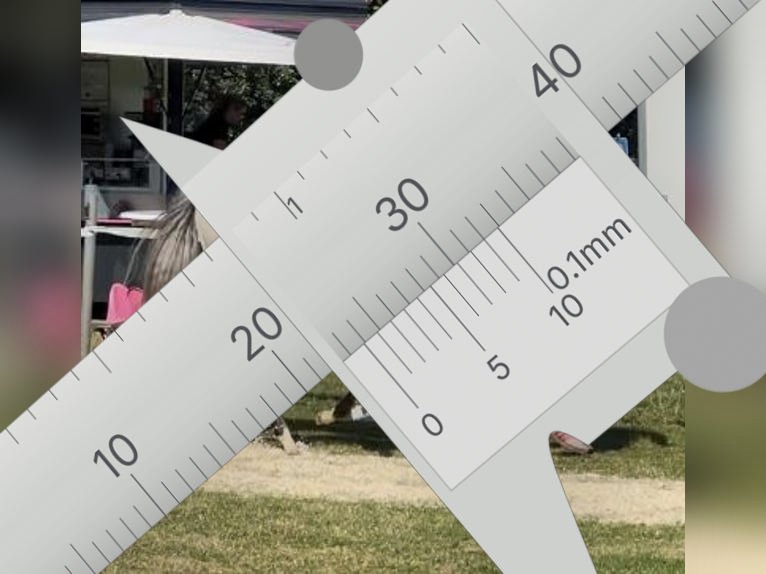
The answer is 23.9 mm
